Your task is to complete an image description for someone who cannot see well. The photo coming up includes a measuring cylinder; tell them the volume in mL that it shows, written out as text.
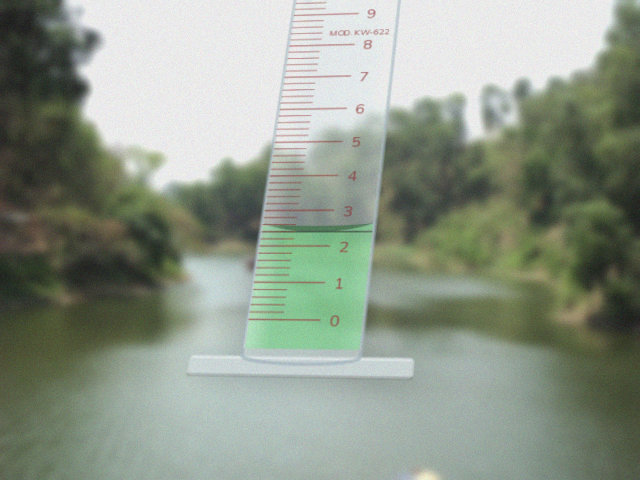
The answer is 2.4 mL
